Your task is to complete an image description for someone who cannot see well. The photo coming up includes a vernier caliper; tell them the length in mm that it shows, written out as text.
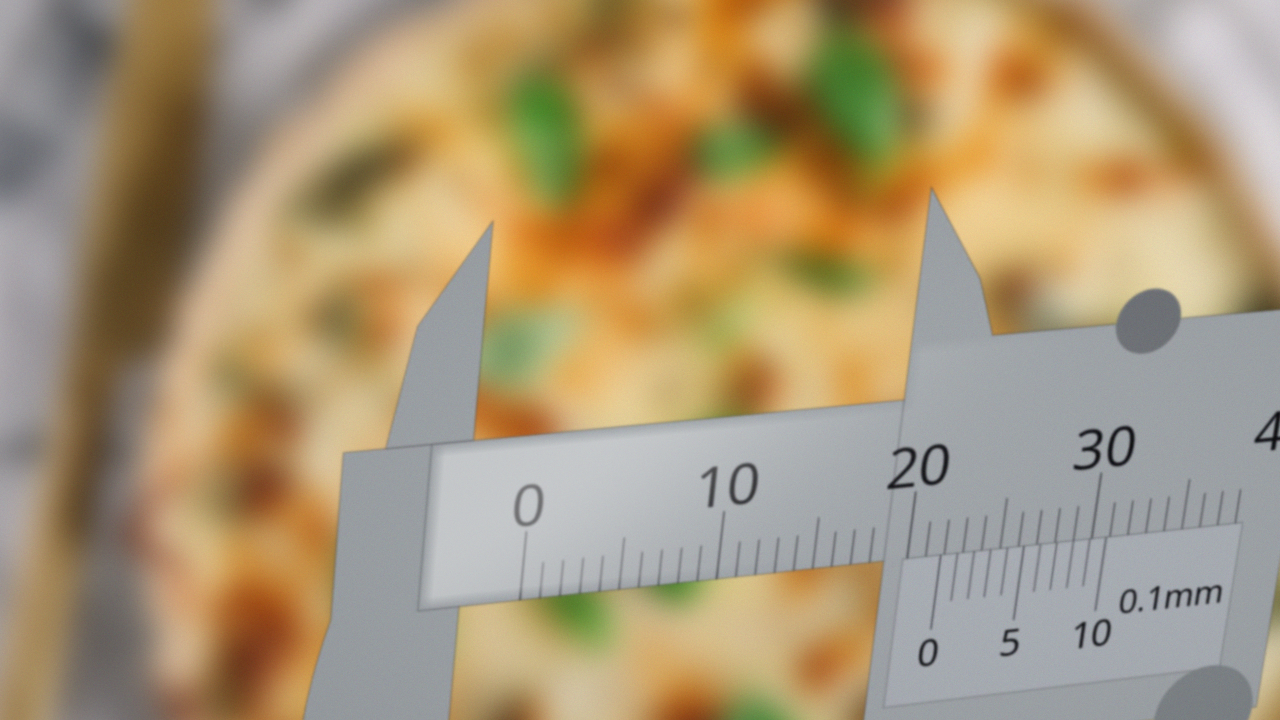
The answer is 21.8 mm
